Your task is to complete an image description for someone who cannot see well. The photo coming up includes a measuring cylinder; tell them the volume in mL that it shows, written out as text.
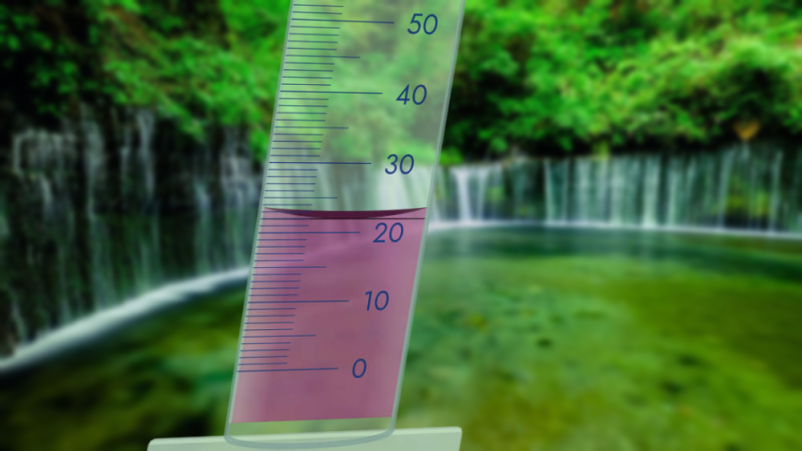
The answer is 22 mL
